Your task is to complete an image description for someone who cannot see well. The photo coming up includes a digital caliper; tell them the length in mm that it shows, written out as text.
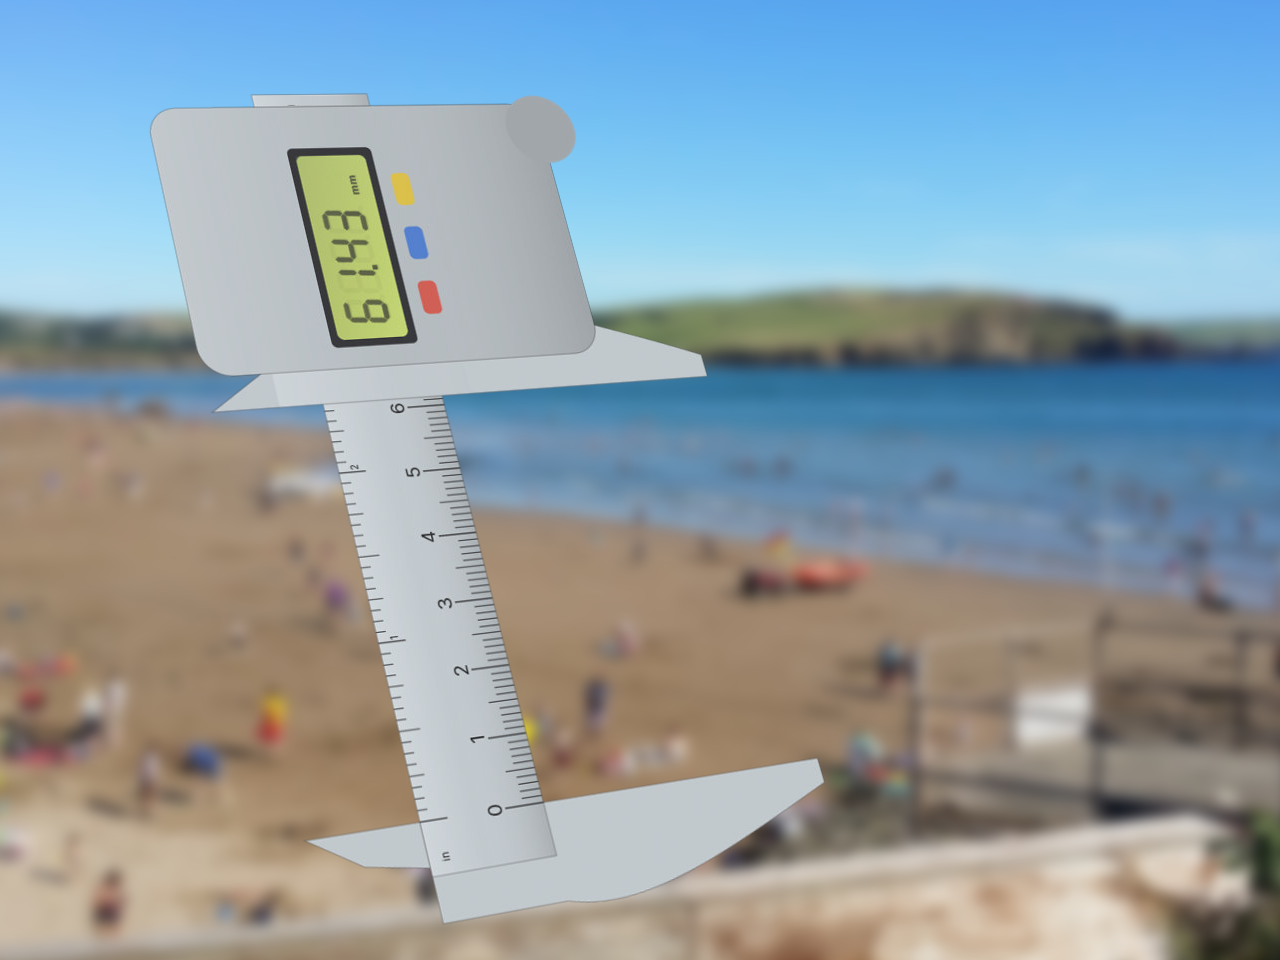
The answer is 61.43 mm
